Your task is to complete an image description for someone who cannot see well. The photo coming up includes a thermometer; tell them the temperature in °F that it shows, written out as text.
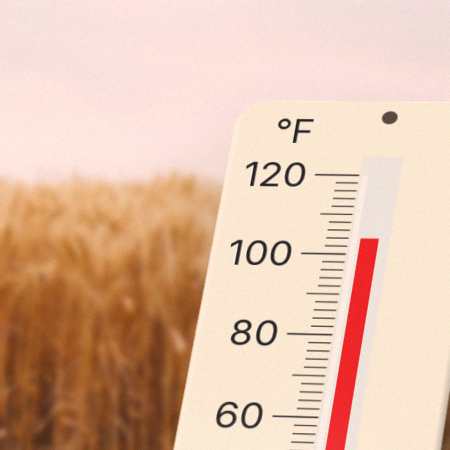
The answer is 104 °F
